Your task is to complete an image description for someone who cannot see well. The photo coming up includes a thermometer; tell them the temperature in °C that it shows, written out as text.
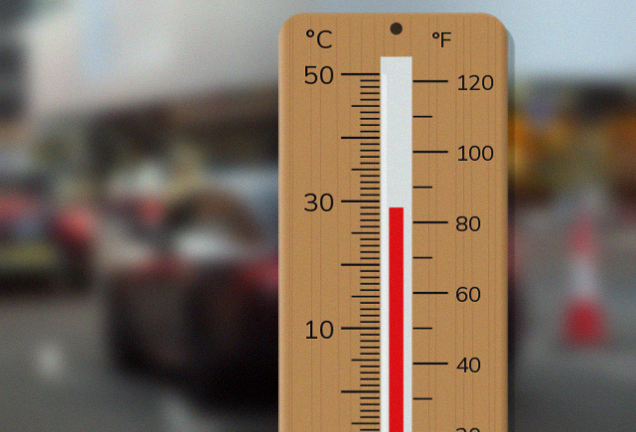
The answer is 29 °C
